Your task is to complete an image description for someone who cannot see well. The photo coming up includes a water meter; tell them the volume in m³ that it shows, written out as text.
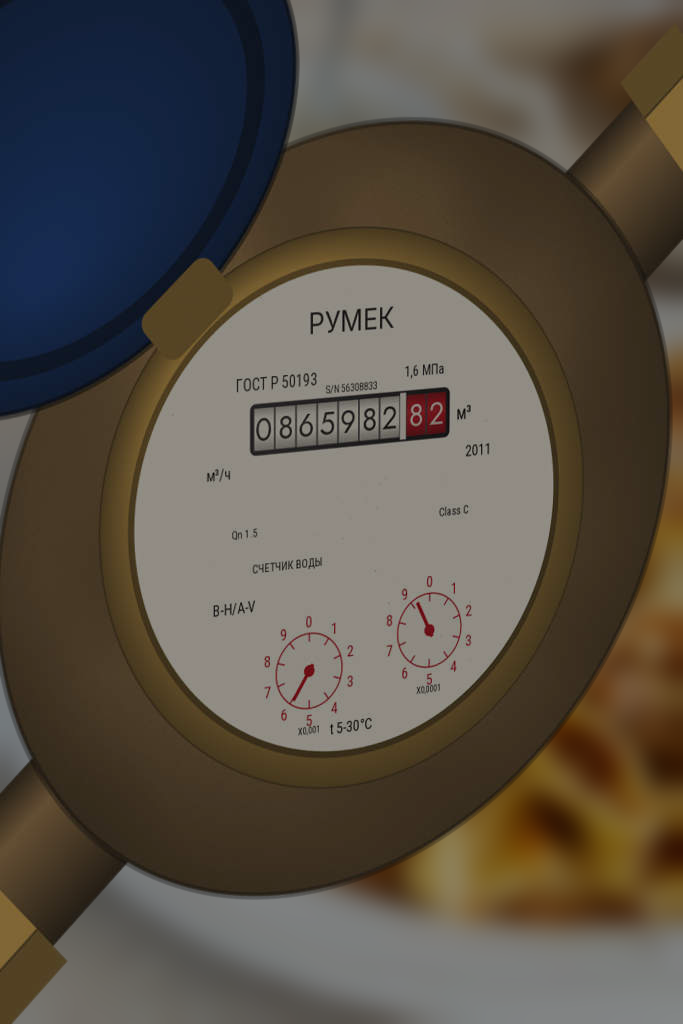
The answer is 865982.8259 m³
